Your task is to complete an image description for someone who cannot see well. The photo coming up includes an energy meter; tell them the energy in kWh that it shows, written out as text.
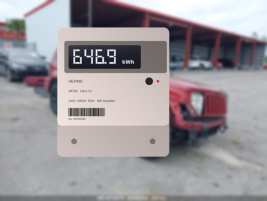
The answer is 646.9 kWh
